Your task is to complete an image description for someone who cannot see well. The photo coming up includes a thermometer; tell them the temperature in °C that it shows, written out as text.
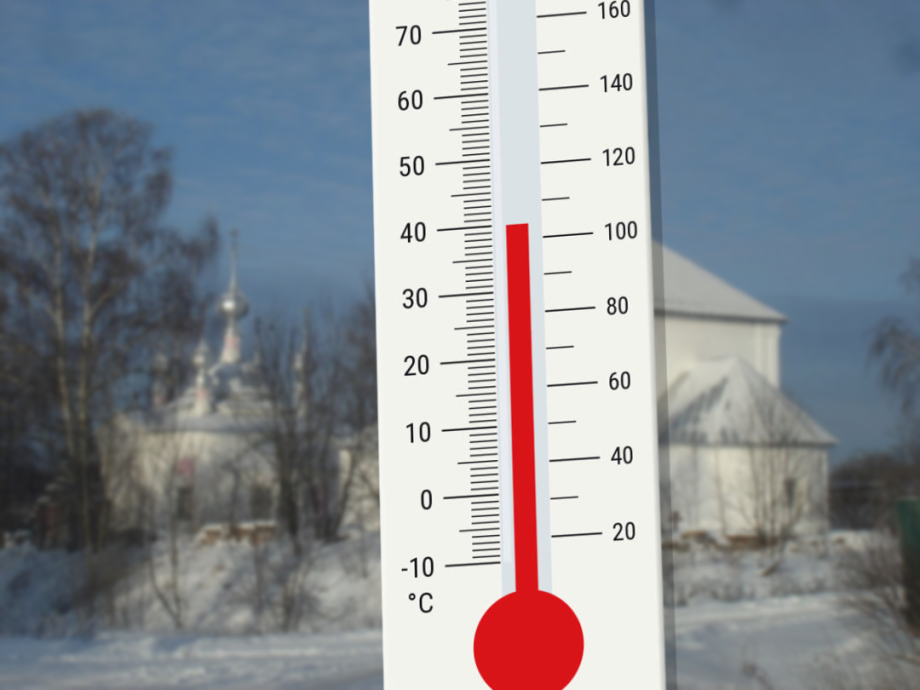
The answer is 40 °C
